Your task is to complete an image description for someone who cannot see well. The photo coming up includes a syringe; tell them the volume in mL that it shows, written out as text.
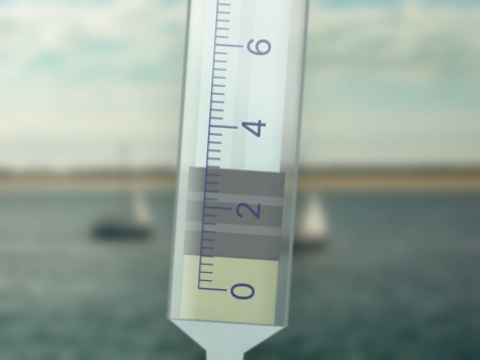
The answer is 0.8 mL
